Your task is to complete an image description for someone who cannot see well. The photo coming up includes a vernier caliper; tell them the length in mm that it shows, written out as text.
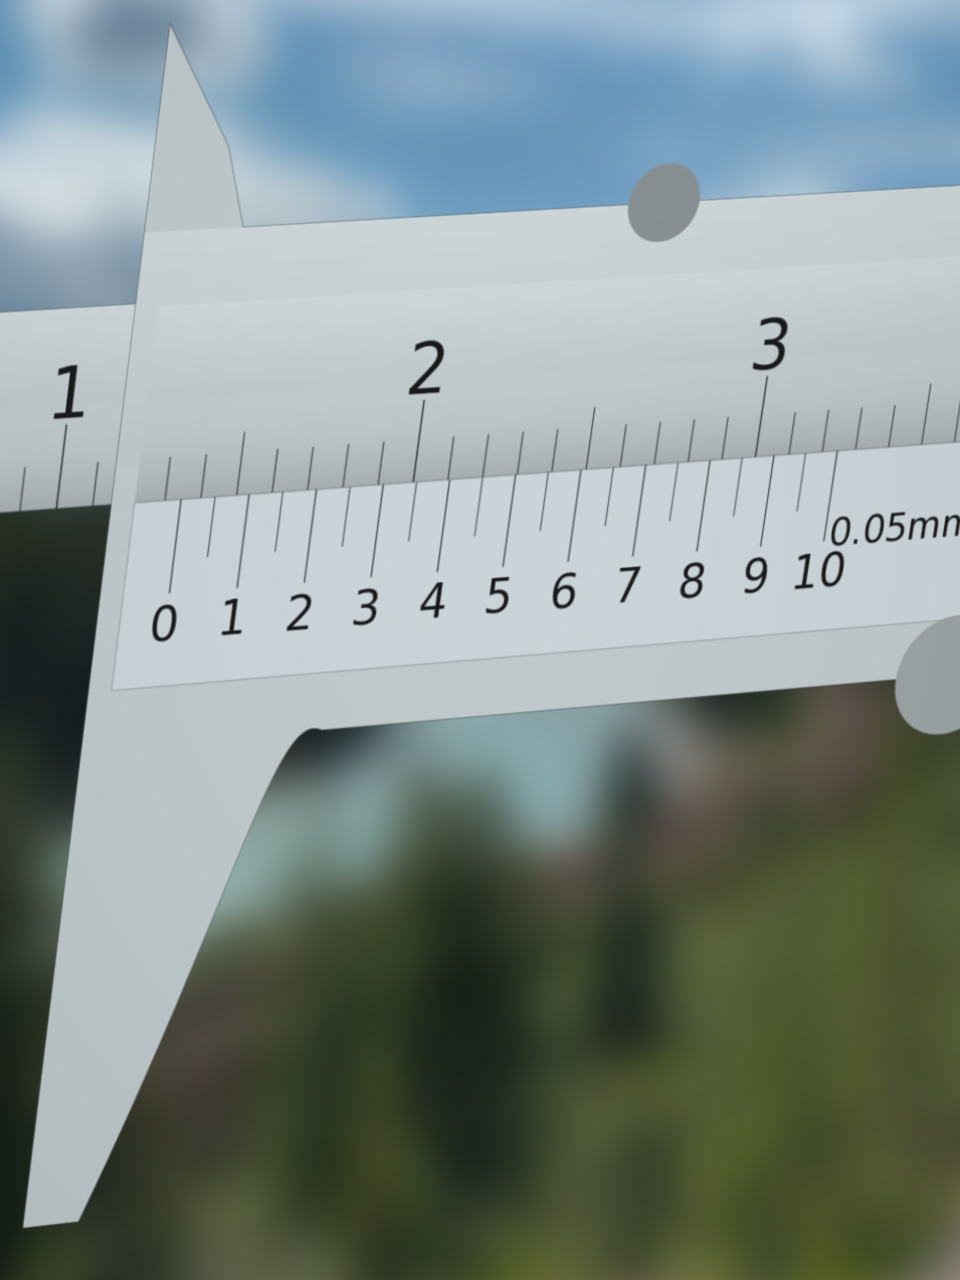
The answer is 13.45 mm
